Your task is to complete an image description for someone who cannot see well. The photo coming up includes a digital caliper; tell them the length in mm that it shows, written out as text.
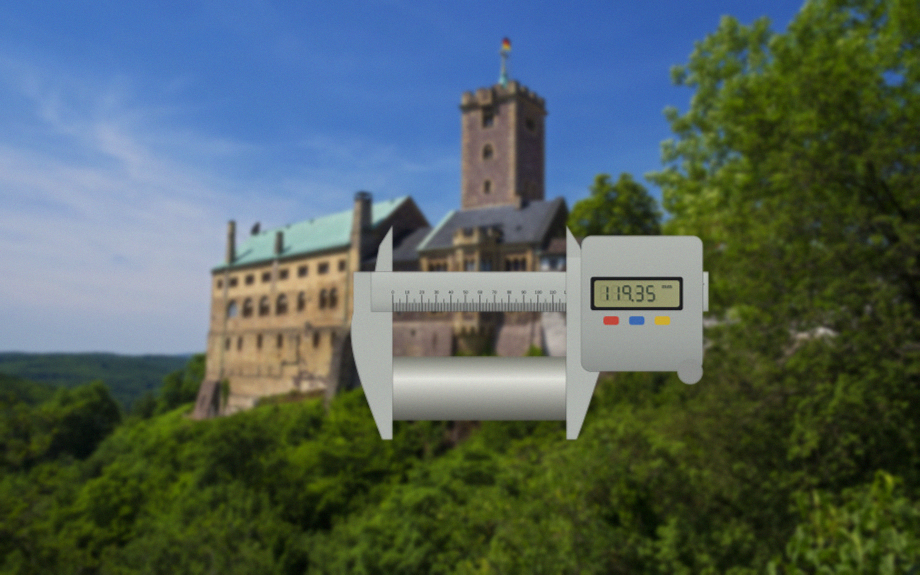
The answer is 119.35 mm
